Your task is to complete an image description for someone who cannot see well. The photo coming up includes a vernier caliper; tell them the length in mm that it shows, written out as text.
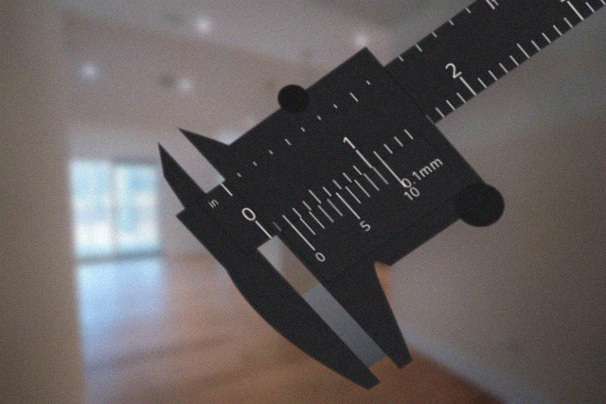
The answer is 2.0 mm
